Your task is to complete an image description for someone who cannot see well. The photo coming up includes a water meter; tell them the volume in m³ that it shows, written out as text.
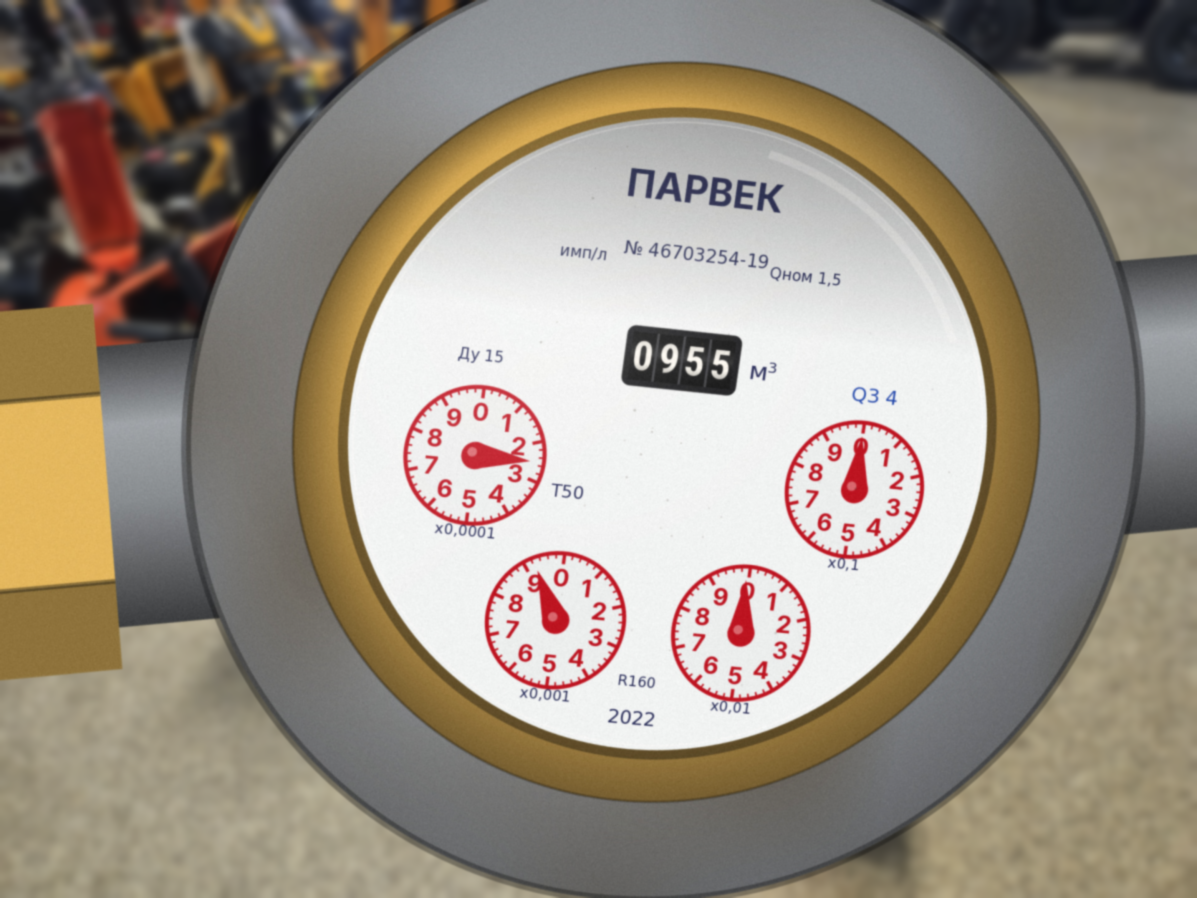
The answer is 954.9992 m³
